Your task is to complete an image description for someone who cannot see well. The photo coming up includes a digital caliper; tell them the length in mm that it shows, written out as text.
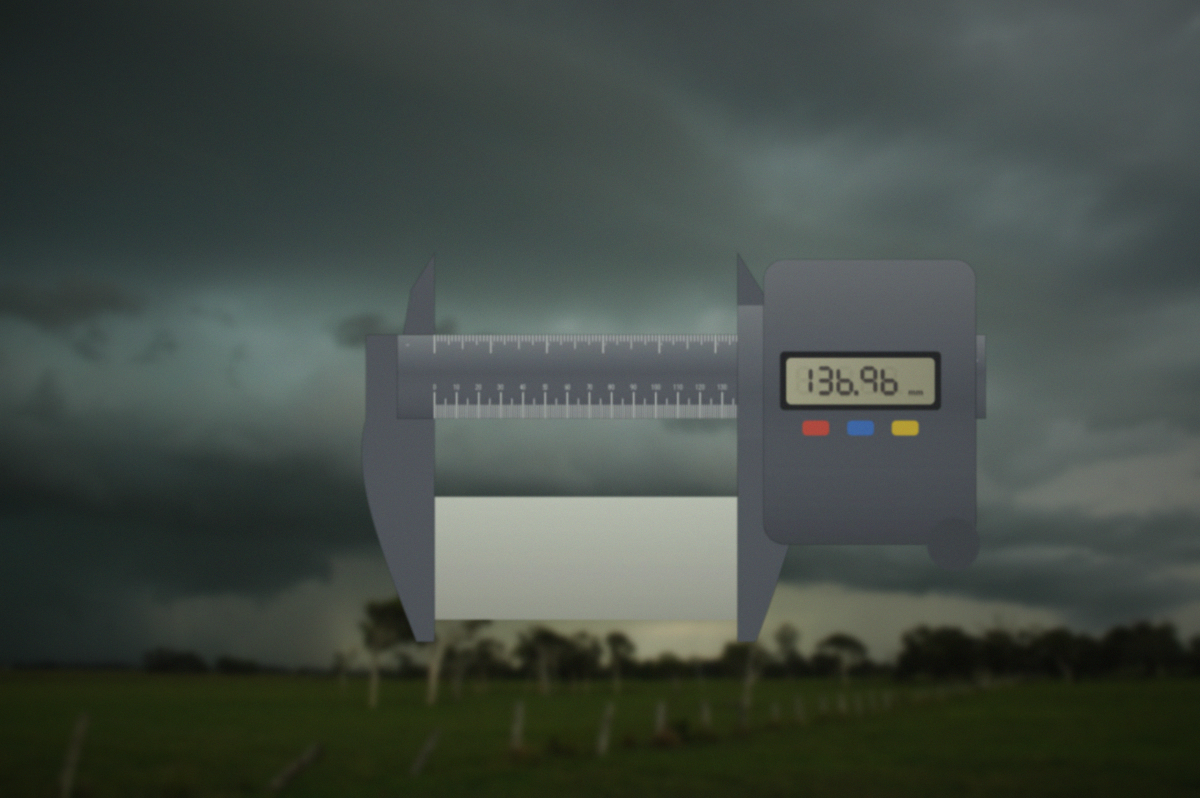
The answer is 136.96 mm
